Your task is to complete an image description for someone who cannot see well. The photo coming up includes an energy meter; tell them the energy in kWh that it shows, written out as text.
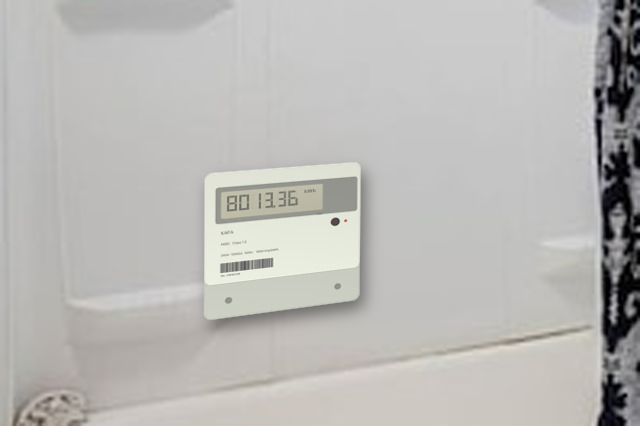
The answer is 8013.36 kWh
